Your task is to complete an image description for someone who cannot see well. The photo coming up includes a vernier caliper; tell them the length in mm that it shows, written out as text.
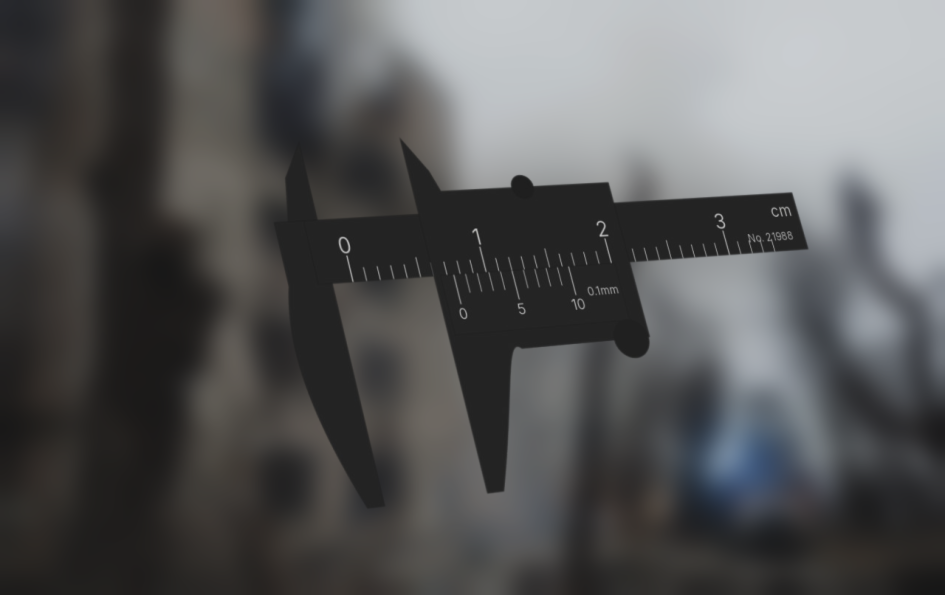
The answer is 7.5 mm
